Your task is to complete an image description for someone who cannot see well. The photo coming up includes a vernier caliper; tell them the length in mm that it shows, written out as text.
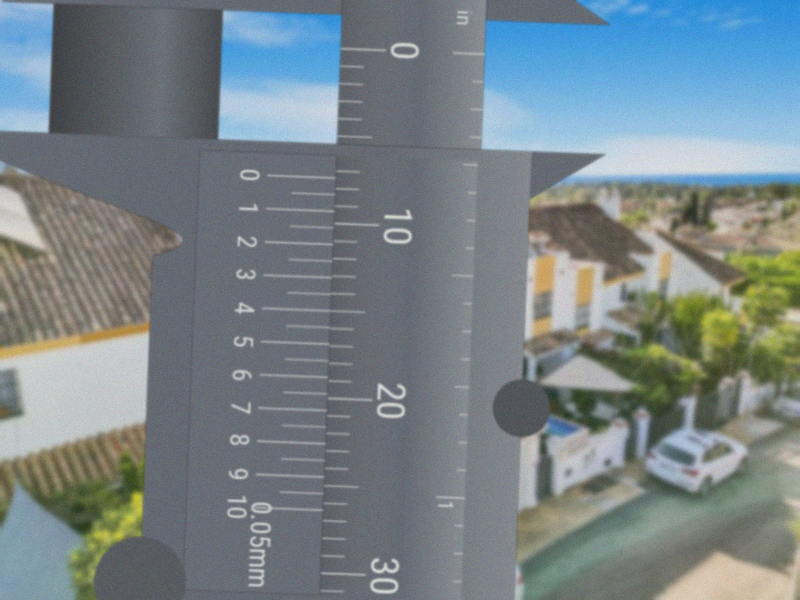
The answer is 7.4 mm
